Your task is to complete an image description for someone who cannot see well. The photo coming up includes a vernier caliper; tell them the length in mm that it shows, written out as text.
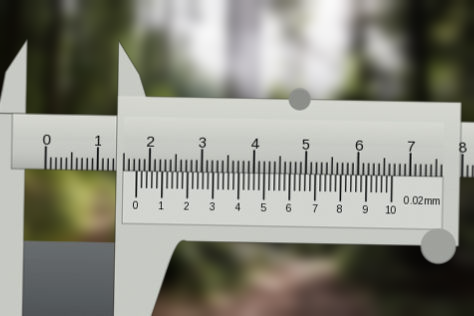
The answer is 17.5 mm
